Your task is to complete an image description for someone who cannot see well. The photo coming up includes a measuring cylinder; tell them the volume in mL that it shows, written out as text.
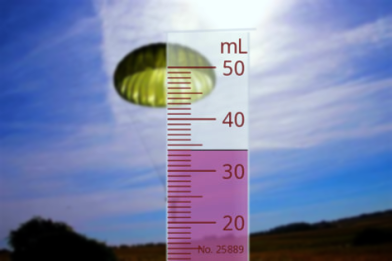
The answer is 34 mL
